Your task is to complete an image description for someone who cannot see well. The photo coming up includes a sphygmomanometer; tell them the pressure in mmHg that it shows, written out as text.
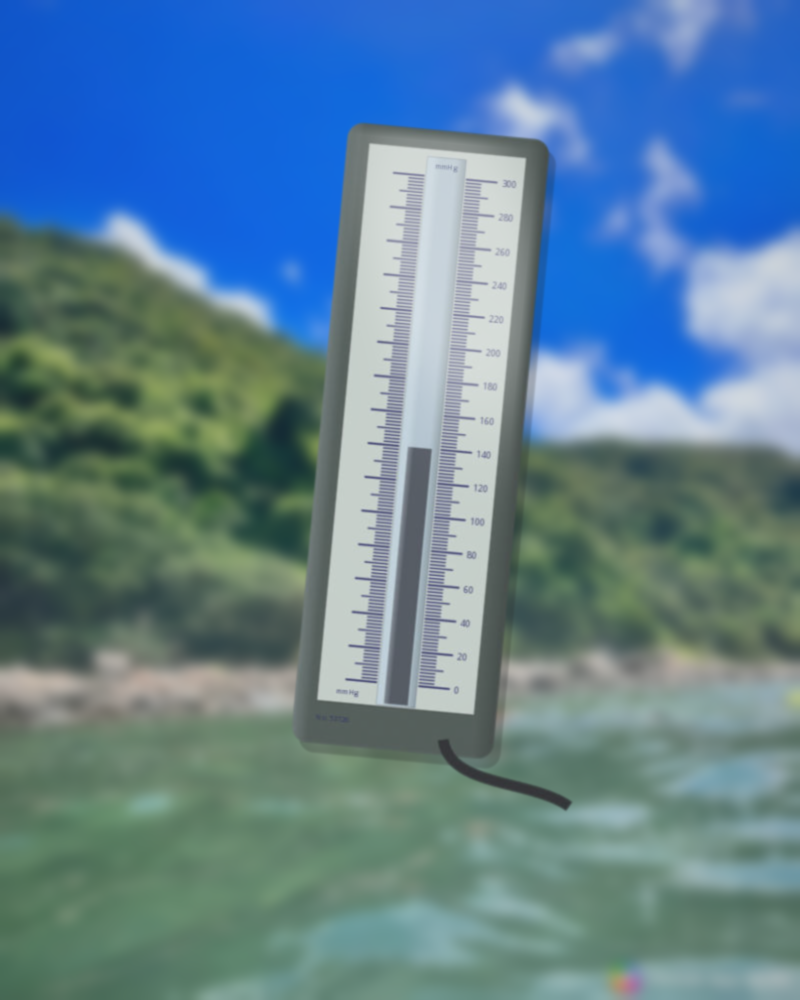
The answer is 140 mmHg
